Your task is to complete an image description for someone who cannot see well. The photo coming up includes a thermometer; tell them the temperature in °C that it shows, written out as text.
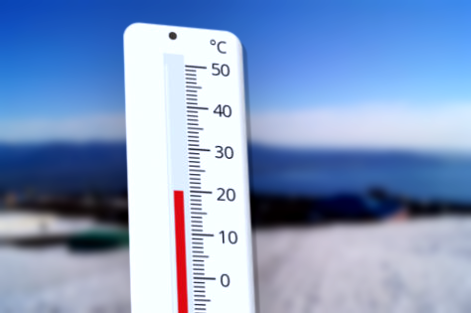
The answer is 20 °C
